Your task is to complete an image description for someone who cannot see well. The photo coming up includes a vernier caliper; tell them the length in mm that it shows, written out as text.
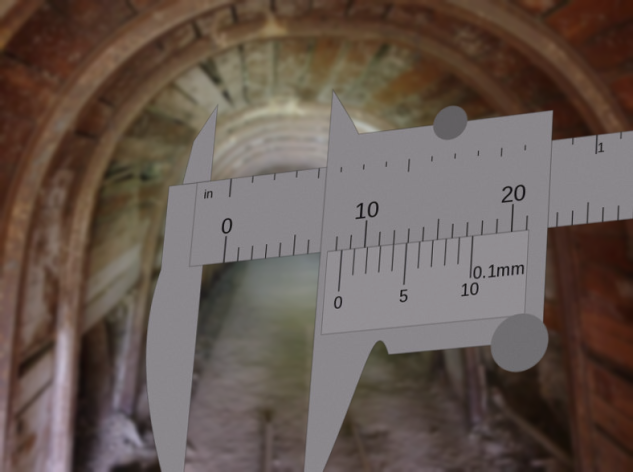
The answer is 8.4 mm
